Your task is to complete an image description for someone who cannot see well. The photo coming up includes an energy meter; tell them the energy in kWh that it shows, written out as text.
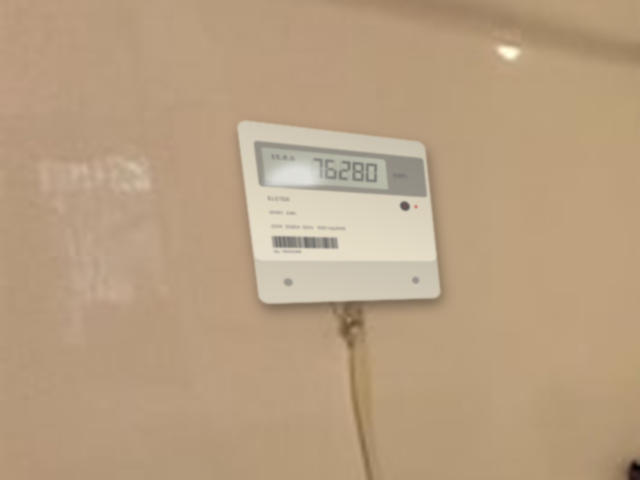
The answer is 76280 kWh
